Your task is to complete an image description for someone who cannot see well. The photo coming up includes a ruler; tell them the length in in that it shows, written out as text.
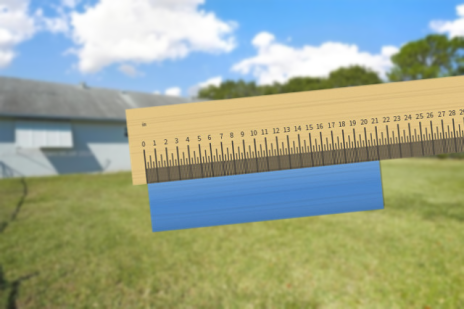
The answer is 21 in
